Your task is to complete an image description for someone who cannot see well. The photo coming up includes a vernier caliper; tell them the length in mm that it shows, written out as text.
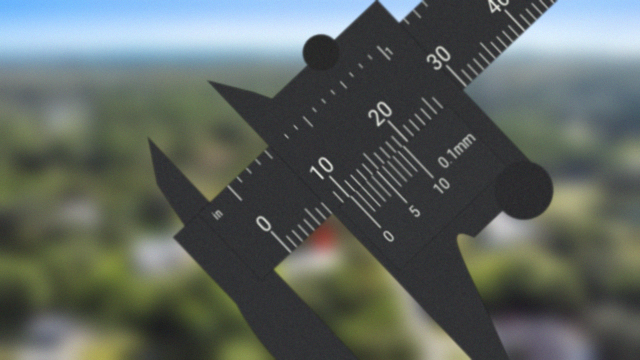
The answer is 10.2 mm
